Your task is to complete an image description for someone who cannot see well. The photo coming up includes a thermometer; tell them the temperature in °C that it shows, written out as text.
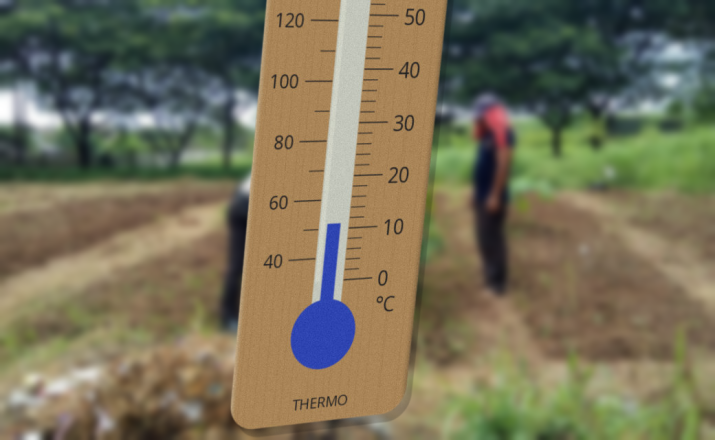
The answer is 11 °C
